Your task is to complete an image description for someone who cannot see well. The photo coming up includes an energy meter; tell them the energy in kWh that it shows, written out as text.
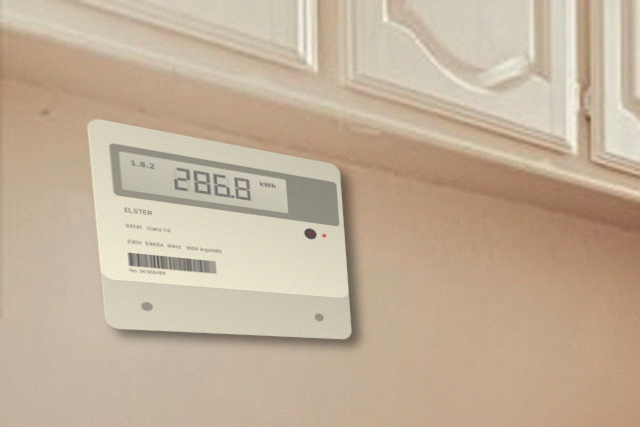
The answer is 286.8 kWh
